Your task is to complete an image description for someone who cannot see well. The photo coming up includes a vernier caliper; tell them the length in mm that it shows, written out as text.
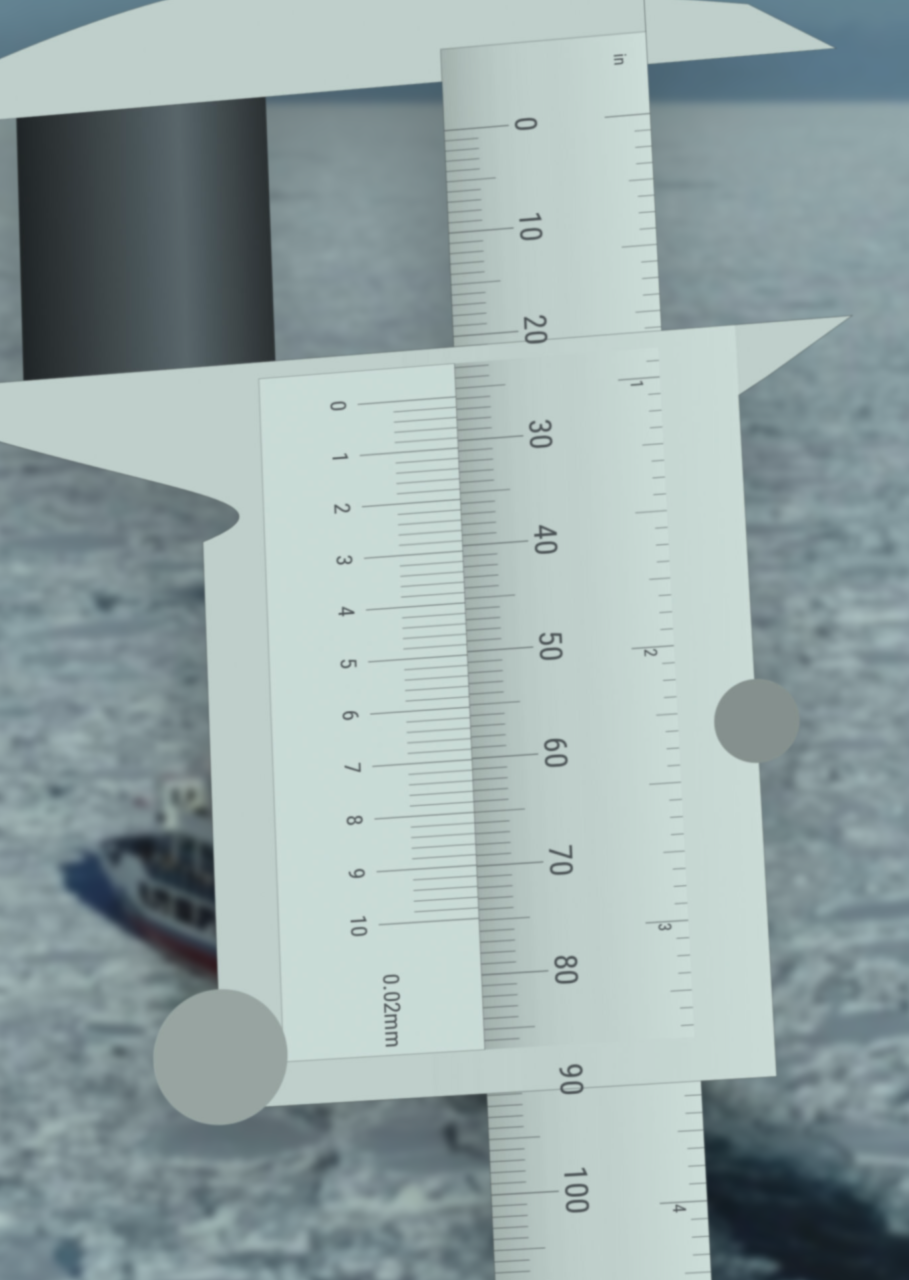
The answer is 25.8 mm
